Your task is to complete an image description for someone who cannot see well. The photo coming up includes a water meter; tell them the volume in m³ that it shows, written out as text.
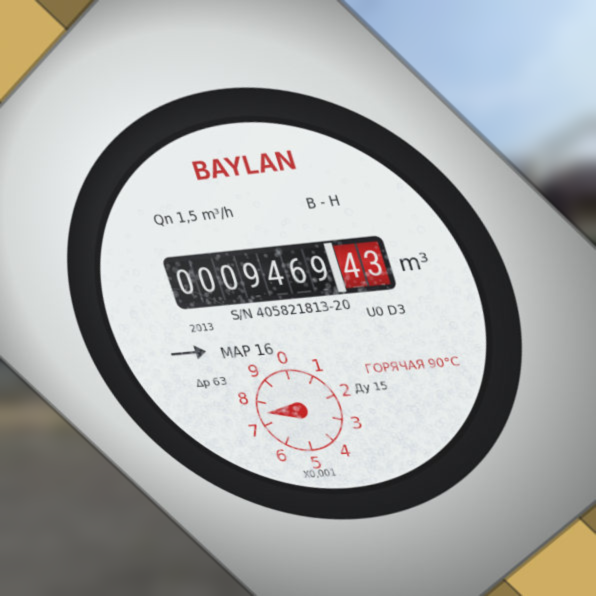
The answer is 9469.437 m³
